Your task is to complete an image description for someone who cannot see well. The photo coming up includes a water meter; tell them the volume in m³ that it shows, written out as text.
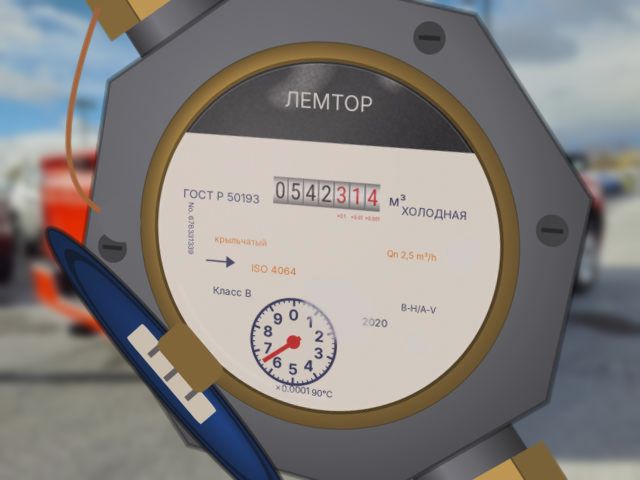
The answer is 542.3146 m³
